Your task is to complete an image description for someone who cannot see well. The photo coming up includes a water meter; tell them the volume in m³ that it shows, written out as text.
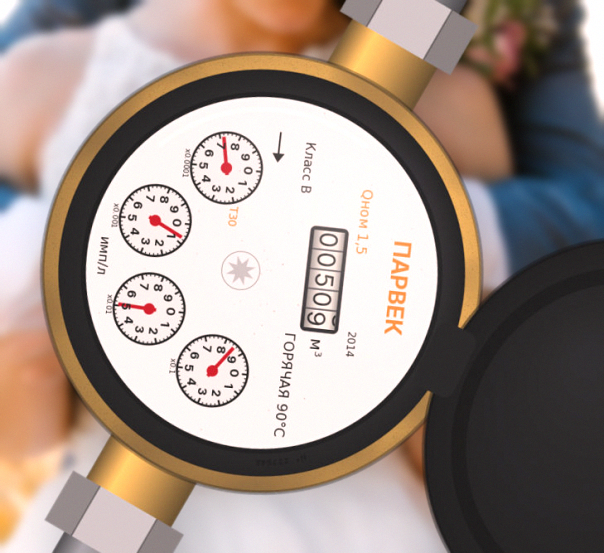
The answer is 508.8507 m³
